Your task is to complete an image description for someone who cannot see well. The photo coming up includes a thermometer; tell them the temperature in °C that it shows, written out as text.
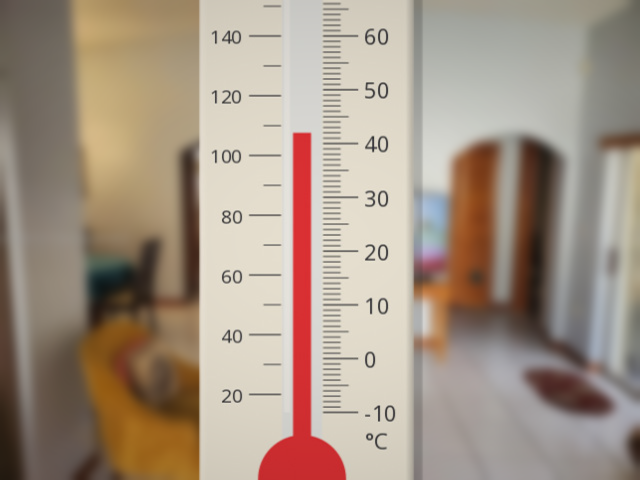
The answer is 42 °C
